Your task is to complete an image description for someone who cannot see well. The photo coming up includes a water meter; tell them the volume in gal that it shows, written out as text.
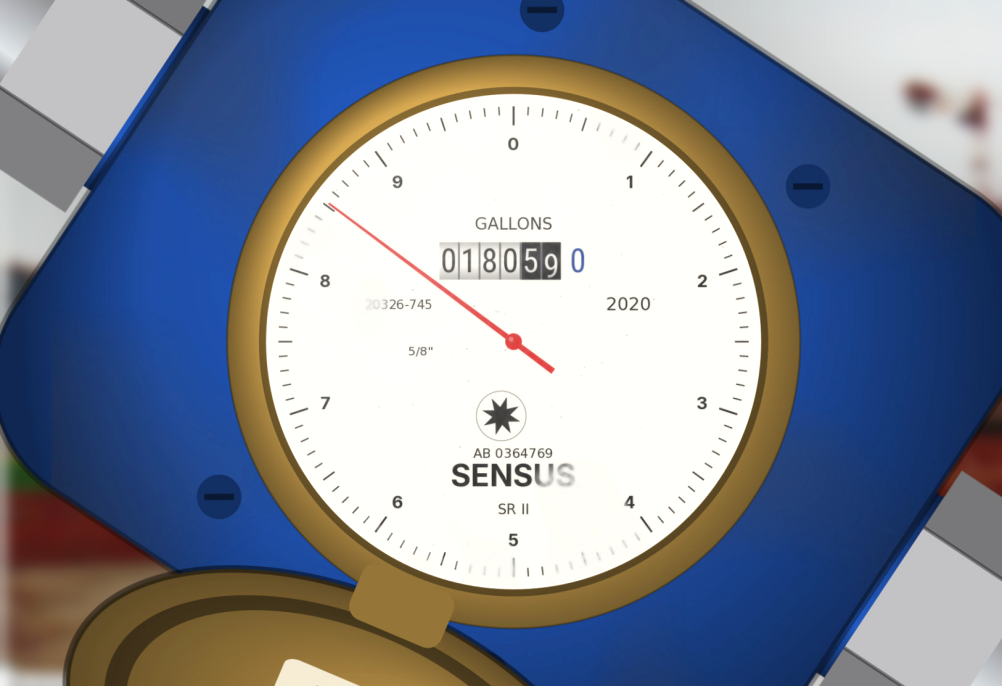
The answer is 180588.5 gal
